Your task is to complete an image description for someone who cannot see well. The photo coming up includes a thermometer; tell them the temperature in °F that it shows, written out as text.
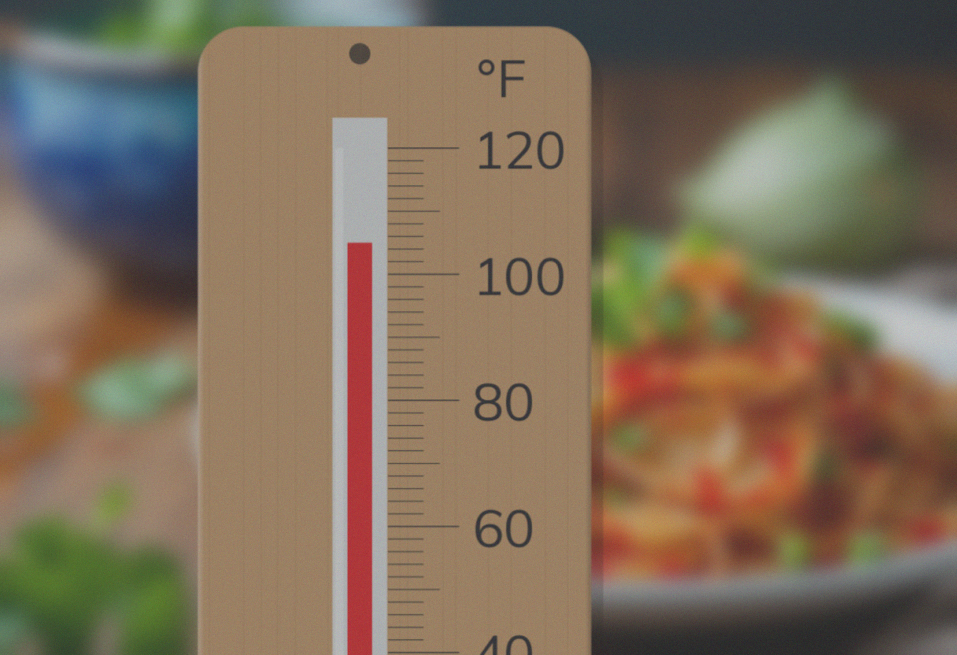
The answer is 105 °F
